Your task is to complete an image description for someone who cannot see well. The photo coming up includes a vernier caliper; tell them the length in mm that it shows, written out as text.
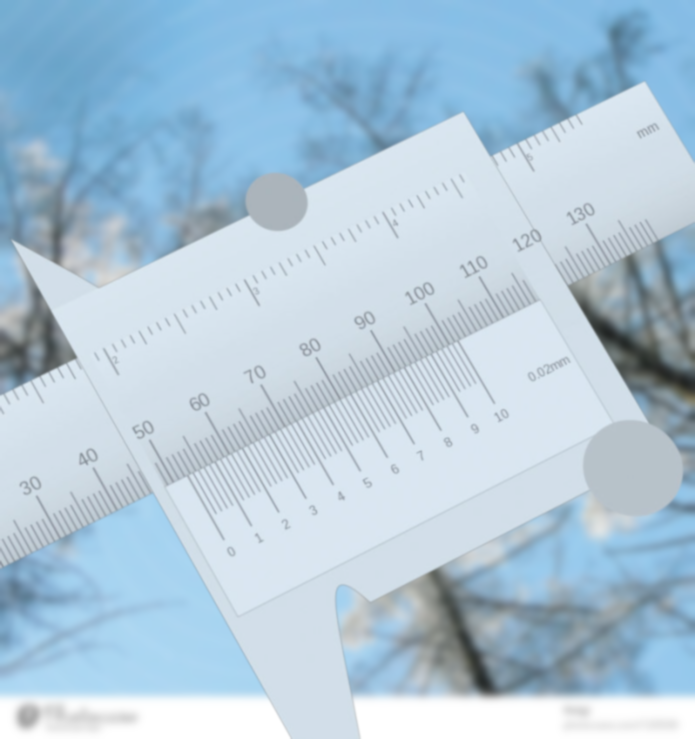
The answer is 52.5 mm
